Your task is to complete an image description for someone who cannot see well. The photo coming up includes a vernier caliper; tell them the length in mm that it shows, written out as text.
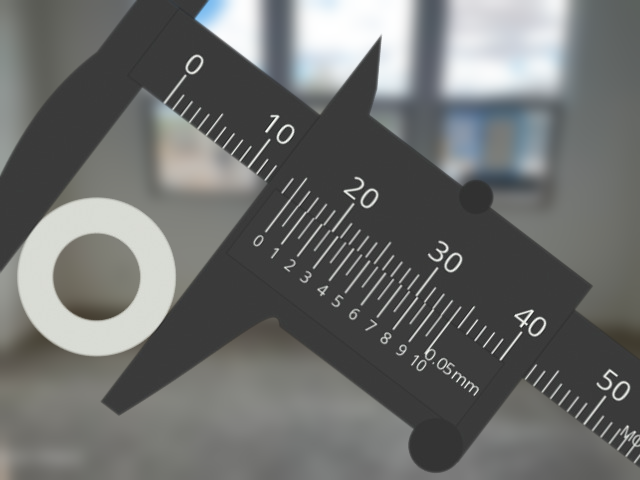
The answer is 15.0 mm
